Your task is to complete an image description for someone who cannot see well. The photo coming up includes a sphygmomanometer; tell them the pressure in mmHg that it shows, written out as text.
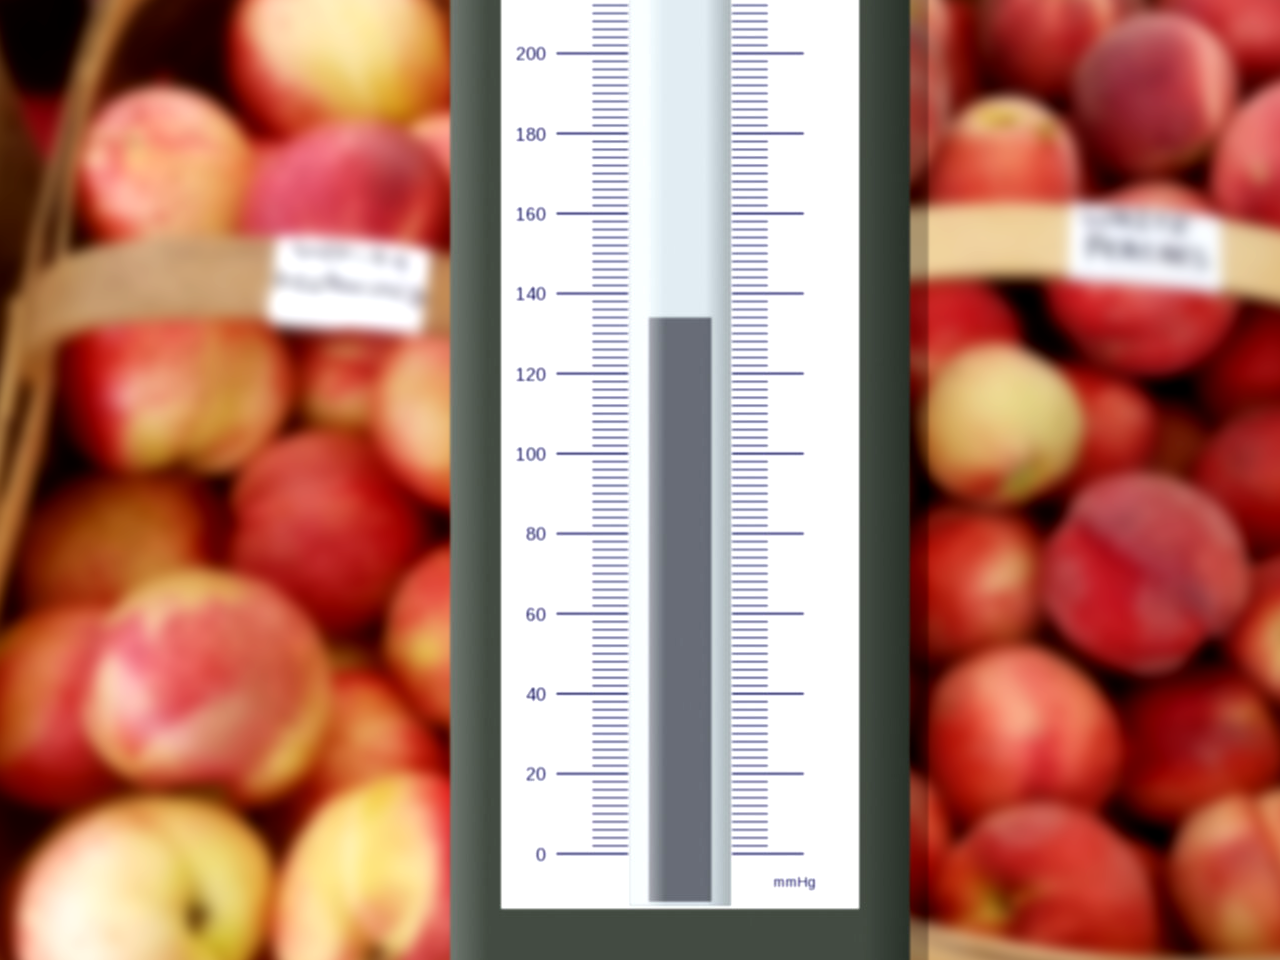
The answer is 134 mmHg
